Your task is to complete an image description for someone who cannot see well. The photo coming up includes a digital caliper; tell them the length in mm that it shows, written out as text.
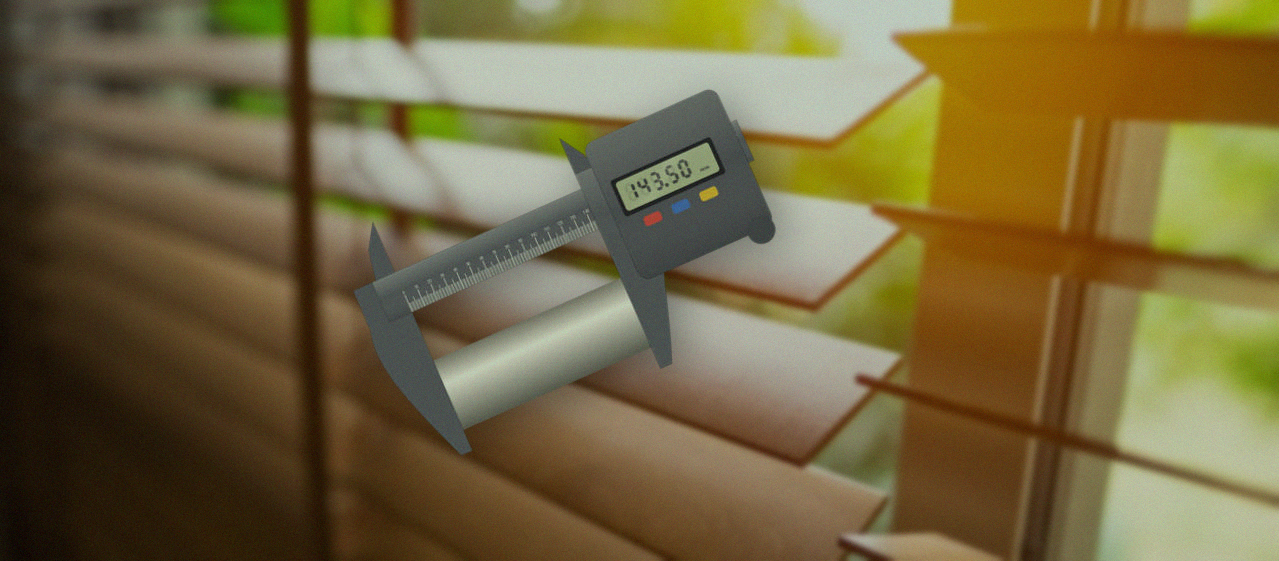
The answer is 143.50 mm
